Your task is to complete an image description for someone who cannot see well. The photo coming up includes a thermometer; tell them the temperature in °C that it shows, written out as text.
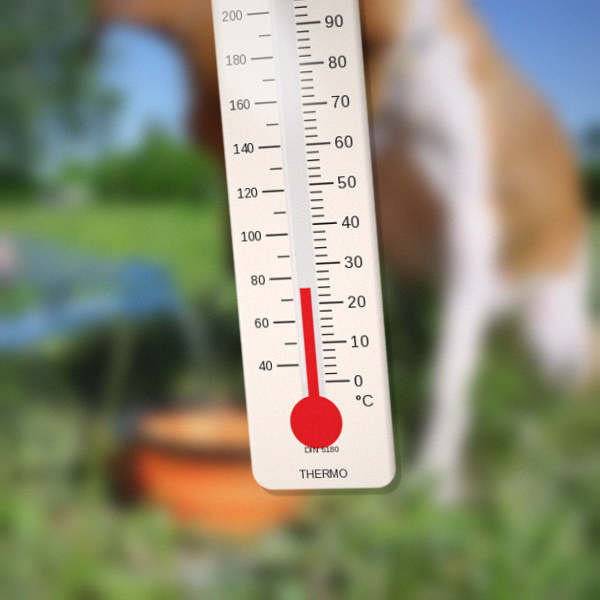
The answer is 24 °C
